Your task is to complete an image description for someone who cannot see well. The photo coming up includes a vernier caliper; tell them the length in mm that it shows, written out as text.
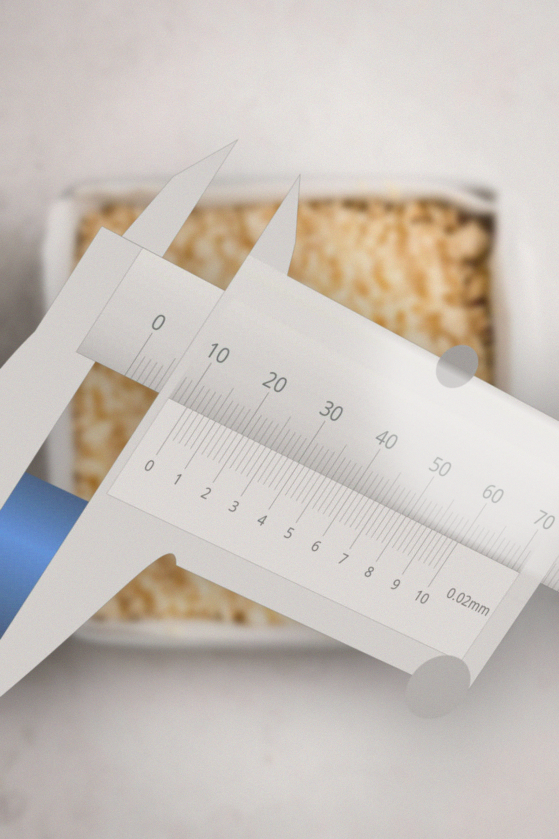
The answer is 10.6 mm
